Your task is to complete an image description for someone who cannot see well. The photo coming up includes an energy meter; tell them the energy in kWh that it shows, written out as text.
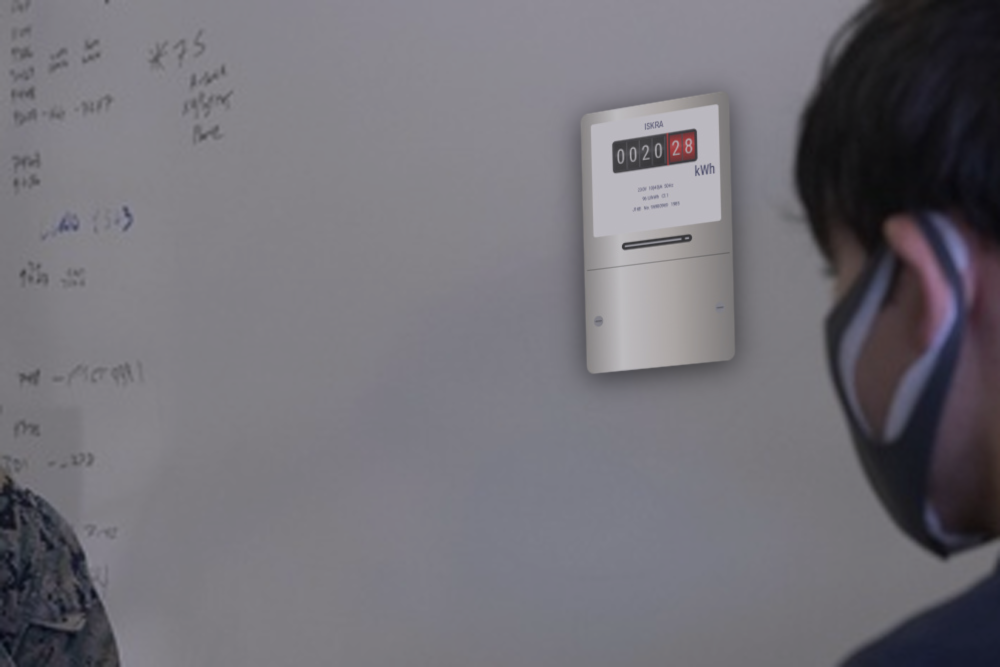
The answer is 20.28 kWh
